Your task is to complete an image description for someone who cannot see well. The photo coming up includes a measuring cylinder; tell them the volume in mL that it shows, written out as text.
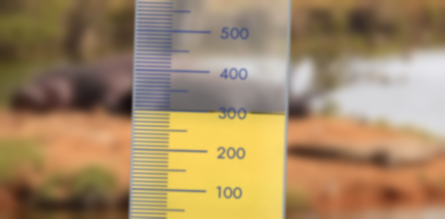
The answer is 300 mL
